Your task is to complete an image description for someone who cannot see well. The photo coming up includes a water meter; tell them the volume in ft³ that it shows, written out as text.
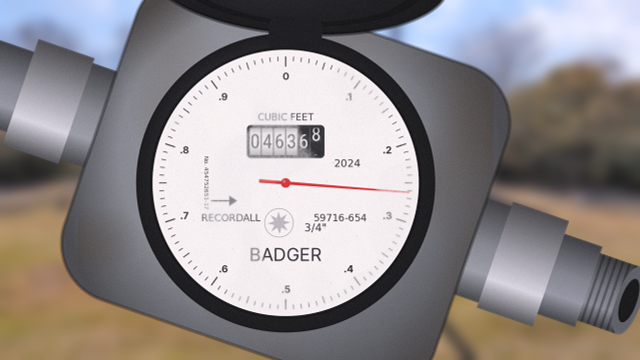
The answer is 46368.26 ft³
